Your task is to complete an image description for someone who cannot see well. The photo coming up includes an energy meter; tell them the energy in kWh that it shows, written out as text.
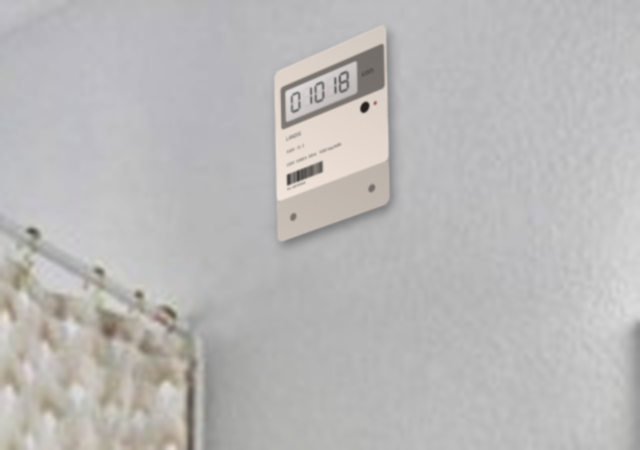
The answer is 1018 kWh
